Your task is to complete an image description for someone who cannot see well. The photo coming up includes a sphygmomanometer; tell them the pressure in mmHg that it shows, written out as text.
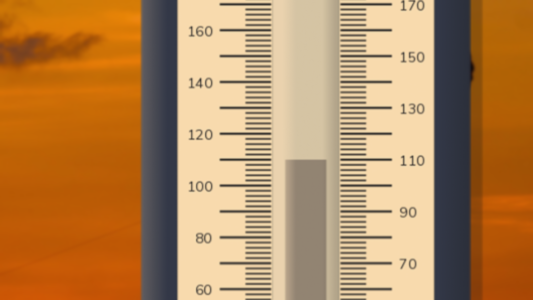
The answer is 110 mmHg
